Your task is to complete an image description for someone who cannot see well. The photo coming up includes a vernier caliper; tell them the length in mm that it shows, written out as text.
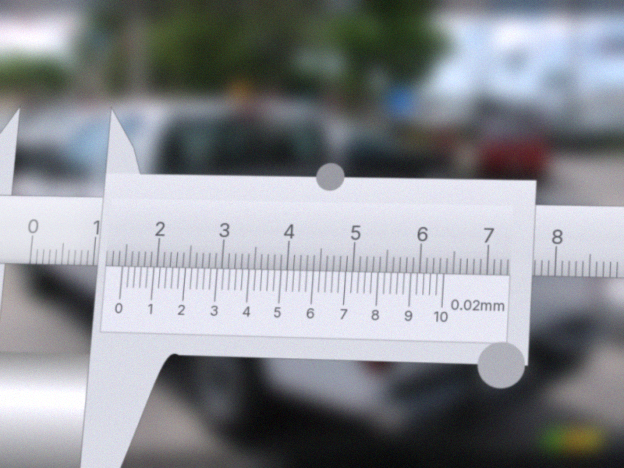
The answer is 14.6 mm
